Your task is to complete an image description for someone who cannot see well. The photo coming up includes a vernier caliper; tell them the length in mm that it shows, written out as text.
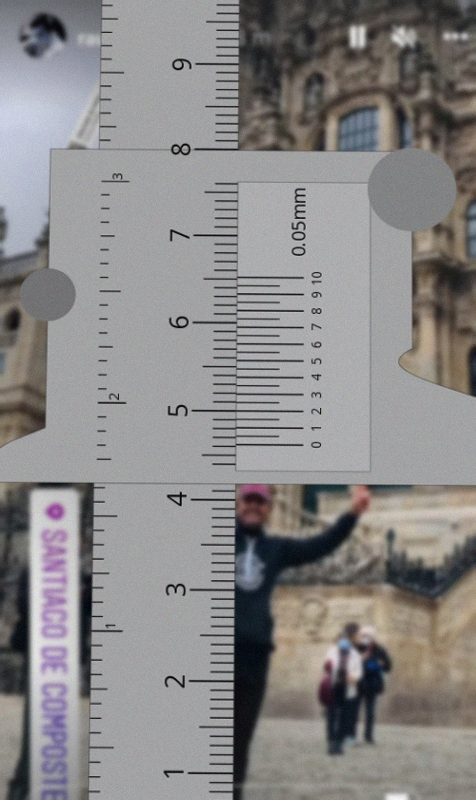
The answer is 46.2 mm
